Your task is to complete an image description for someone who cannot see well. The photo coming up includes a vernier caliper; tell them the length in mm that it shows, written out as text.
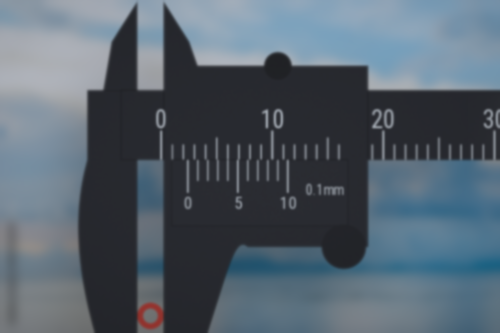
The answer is 2.4 mm
